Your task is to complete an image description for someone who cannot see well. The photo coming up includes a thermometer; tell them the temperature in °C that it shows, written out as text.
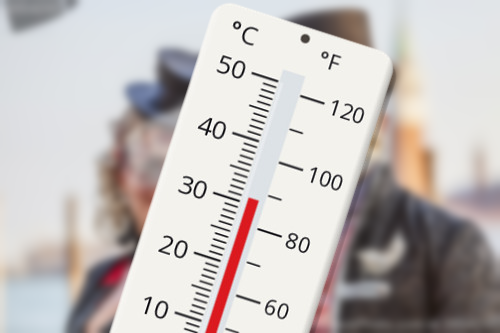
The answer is 31 °C
